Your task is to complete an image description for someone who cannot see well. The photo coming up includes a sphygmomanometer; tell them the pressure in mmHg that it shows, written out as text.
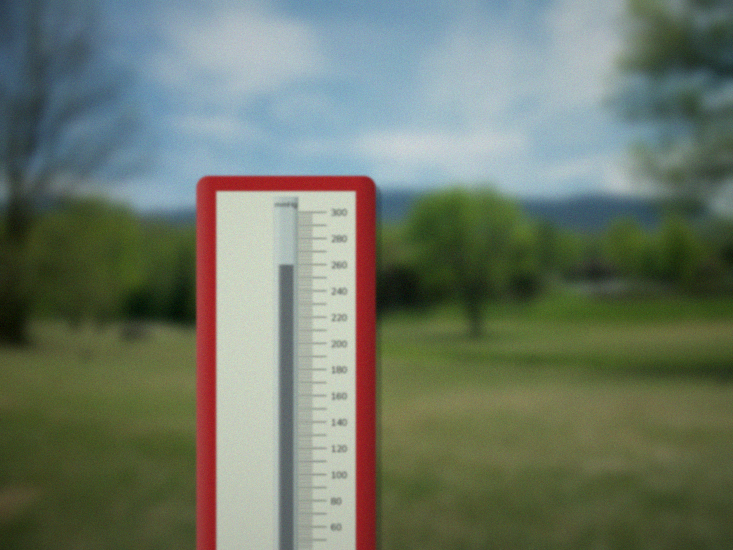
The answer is 260 mmHg
